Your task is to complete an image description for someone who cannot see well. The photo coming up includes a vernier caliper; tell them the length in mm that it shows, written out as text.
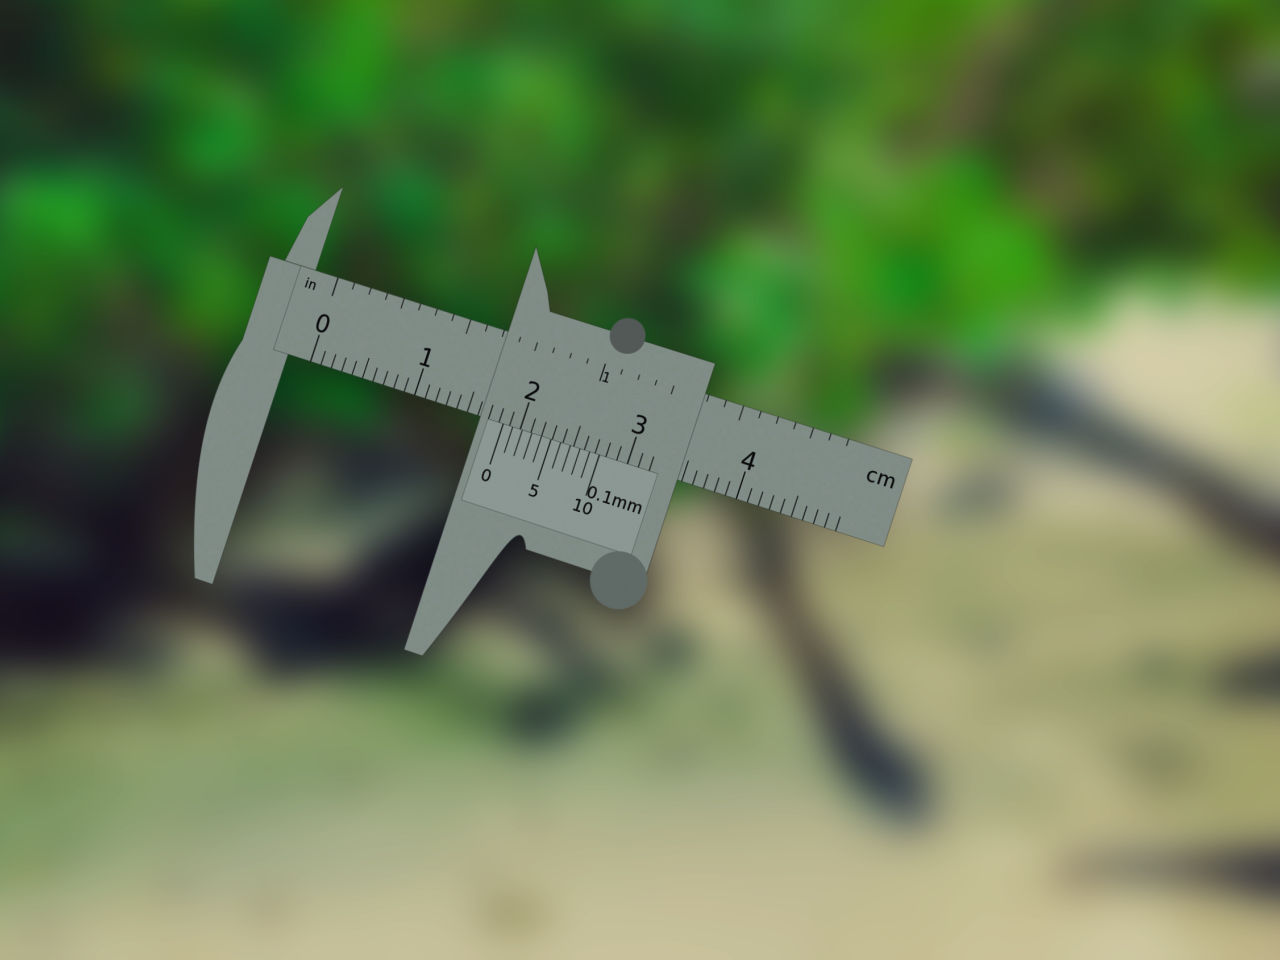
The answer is 18.4 mm
